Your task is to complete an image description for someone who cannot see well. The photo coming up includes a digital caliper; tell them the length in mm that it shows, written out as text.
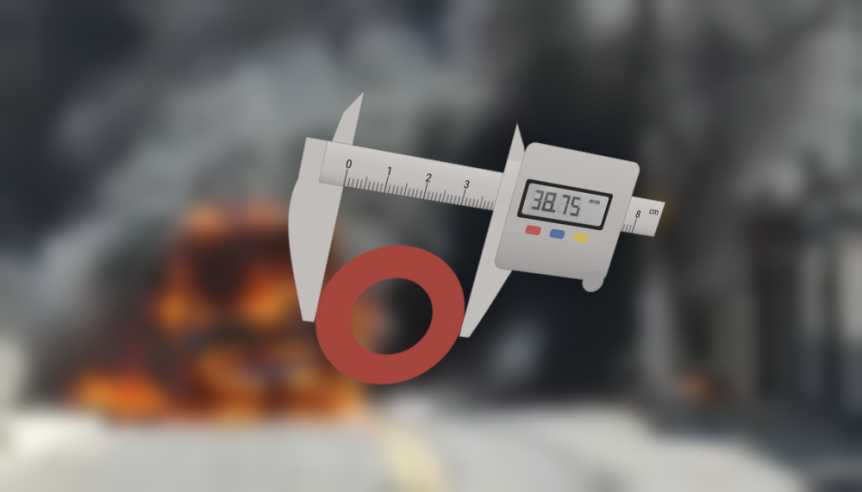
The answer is 38.75 mm
